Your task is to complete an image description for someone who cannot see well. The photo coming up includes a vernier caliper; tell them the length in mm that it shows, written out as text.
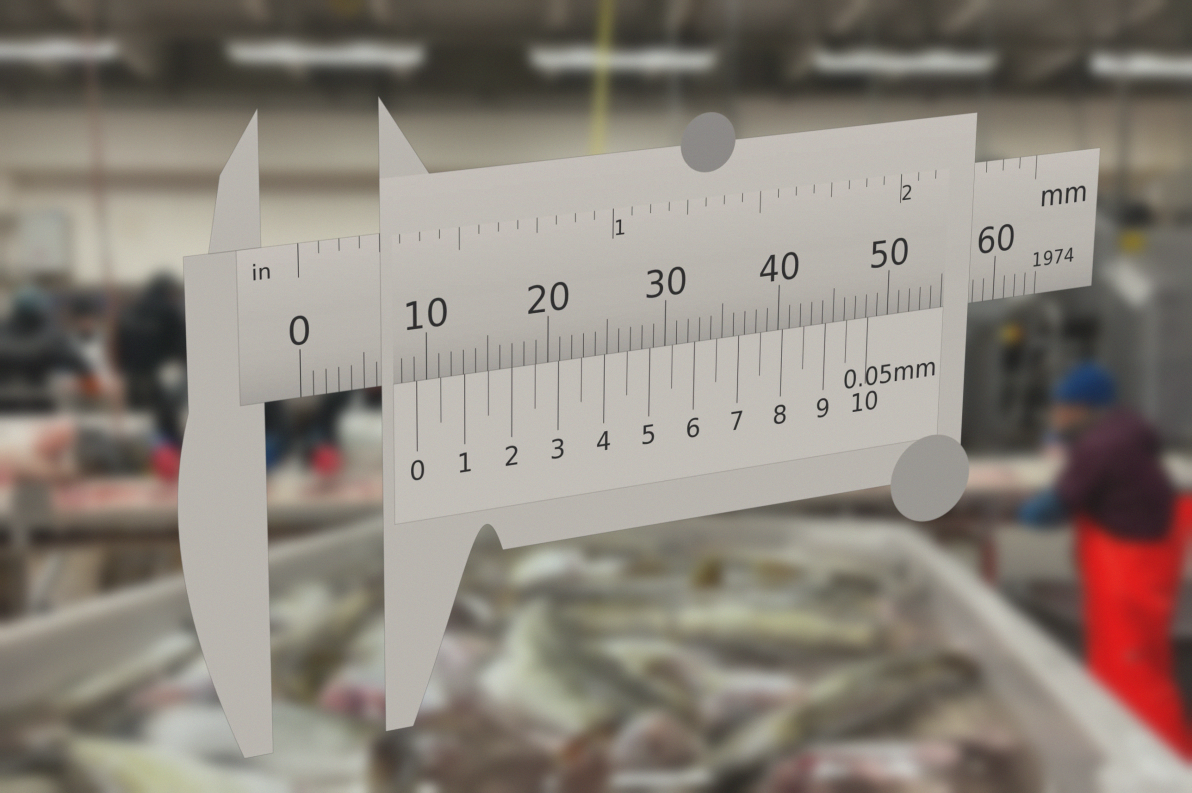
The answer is 9.2 mm
